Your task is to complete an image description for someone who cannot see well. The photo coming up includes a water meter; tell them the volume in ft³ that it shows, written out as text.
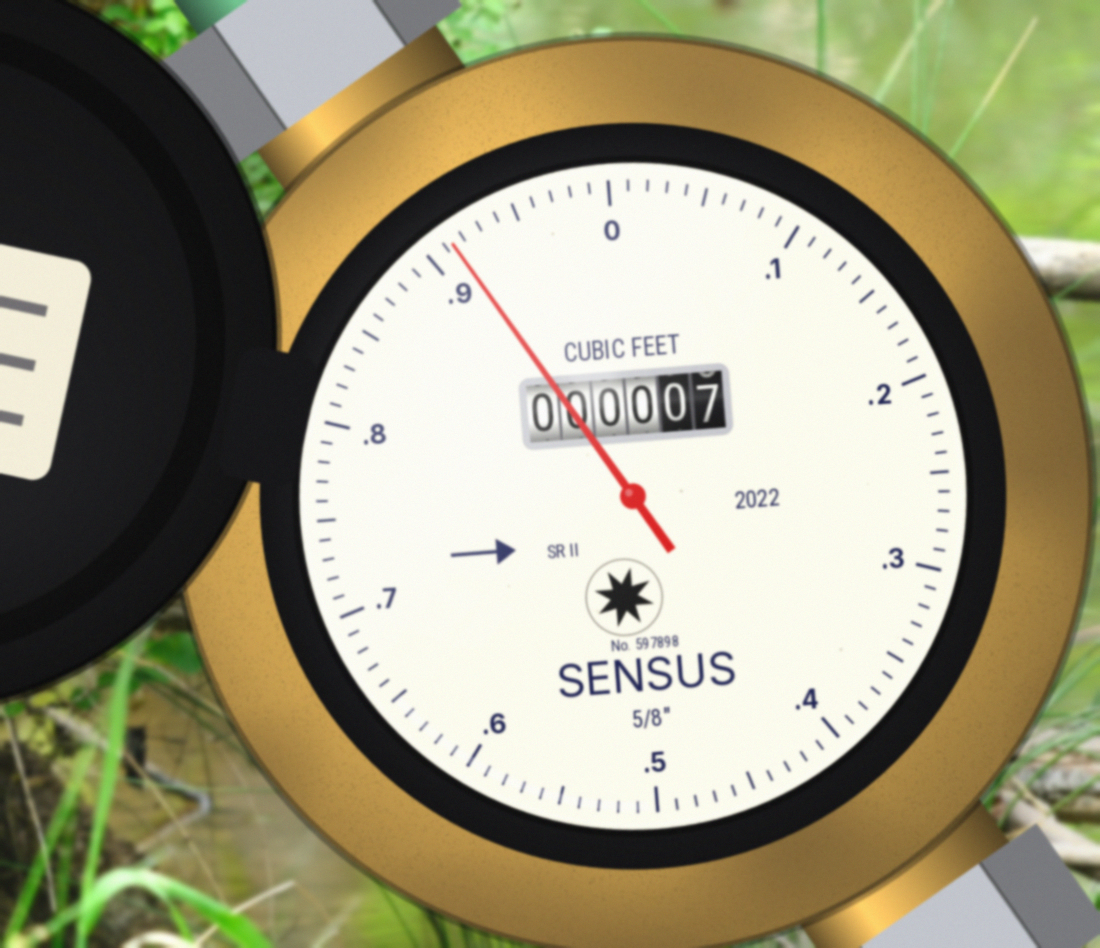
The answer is 6.91 ft³
